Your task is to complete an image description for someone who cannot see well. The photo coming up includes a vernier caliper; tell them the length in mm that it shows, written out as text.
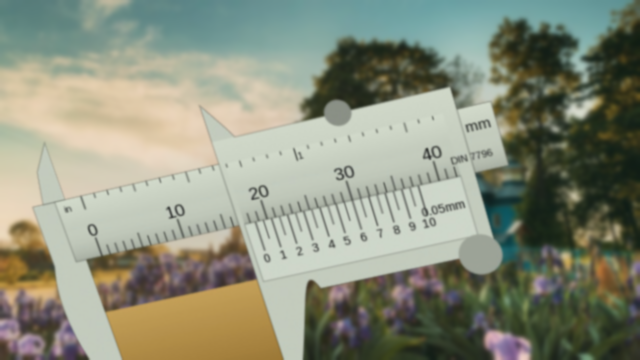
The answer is 18.6 mm
